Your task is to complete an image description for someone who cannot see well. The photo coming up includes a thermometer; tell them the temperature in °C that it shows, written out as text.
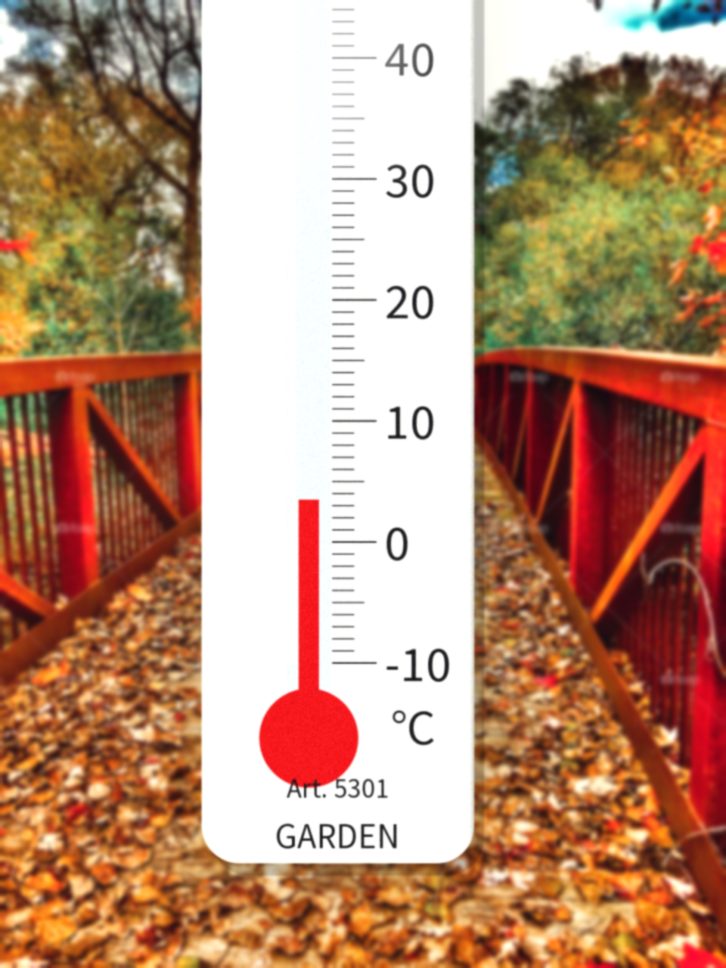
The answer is 3.5 °C
